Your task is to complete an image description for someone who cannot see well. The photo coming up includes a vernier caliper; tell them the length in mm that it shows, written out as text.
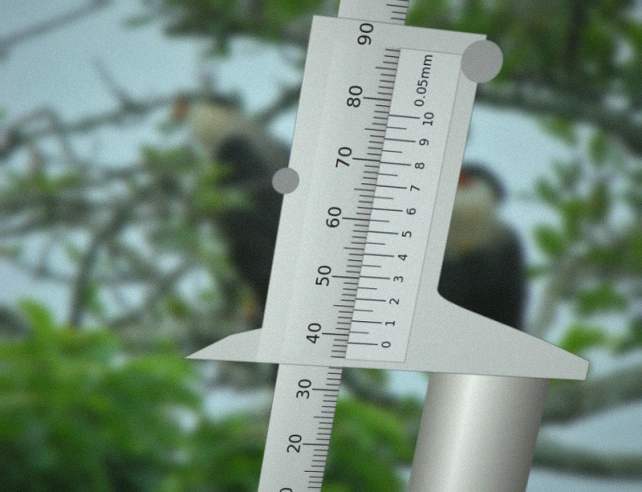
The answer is 38.6 mm
